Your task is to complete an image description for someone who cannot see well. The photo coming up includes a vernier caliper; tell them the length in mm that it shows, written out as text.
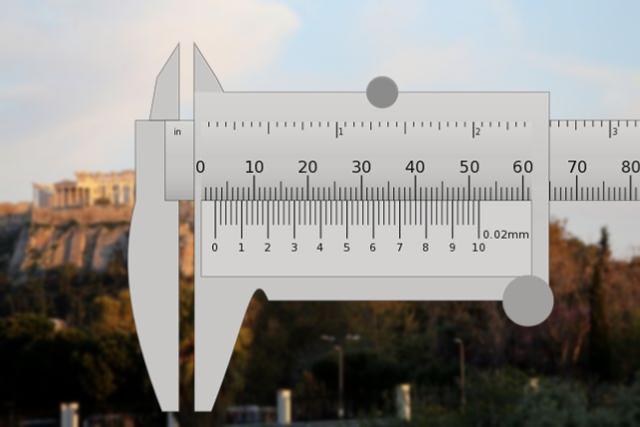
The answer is 2.8 mm
